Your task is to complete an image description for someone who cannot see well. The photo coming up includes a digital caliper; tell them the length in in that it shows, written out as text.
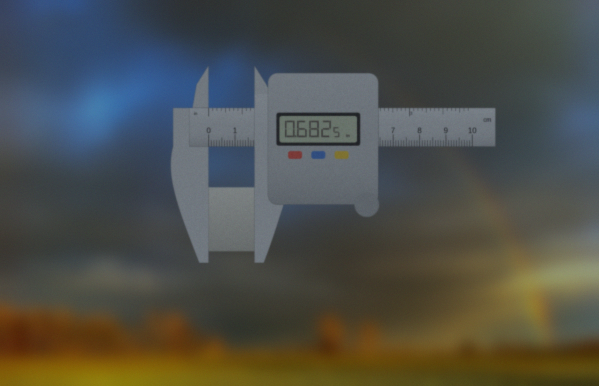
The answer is 0.6825 in
